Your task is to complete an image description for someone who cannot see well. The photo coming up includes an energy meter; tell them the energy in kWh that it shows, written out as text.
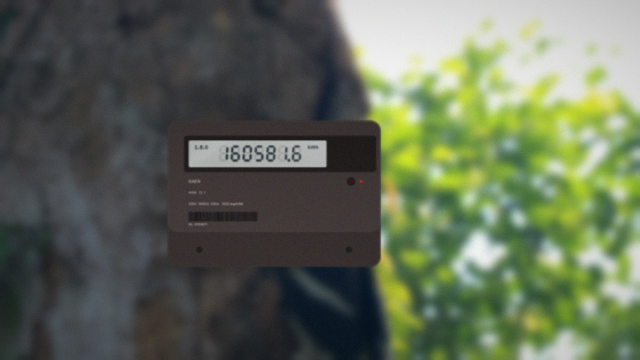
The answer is 160581.6 kWh
